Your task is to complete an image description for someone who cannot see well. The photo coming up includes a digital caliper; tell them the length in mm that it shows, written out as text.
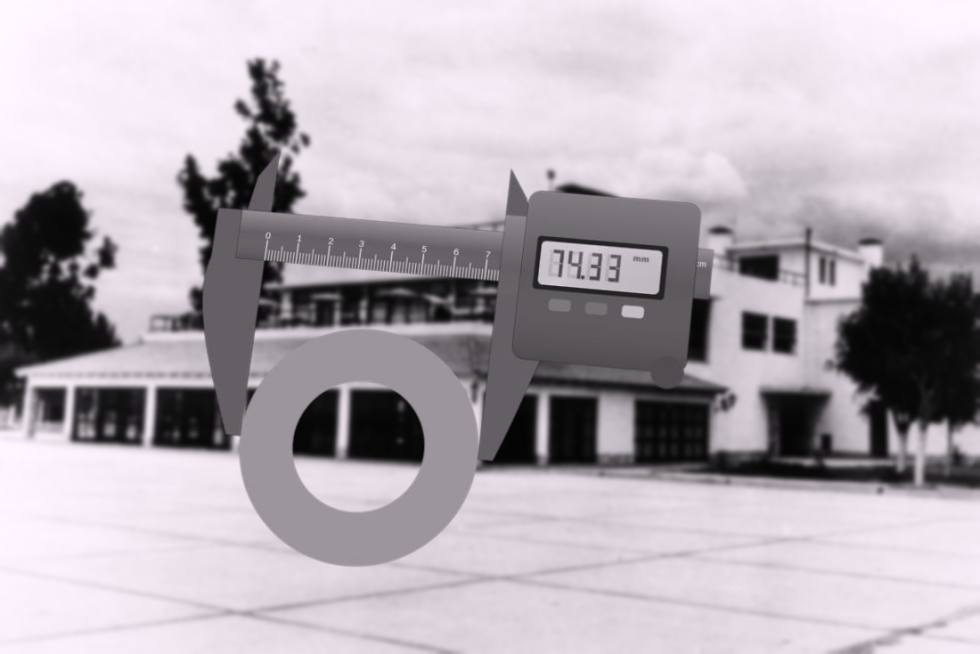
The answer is 74.33 mm
